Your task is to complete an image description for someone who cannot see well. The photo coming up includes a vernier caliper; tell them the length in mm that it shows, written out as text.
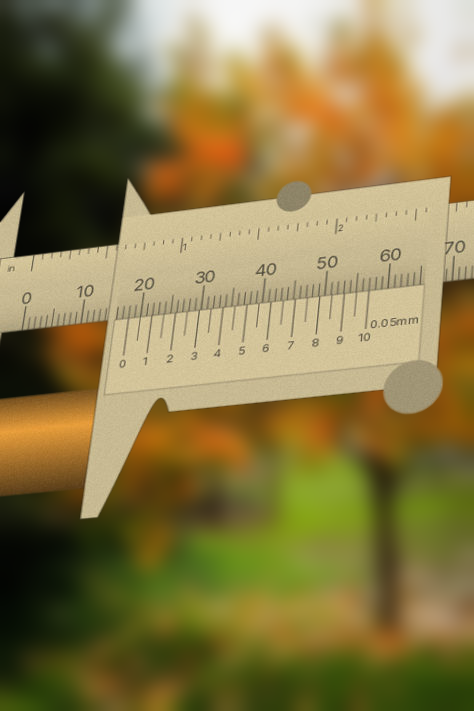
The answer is 18.0 mm
